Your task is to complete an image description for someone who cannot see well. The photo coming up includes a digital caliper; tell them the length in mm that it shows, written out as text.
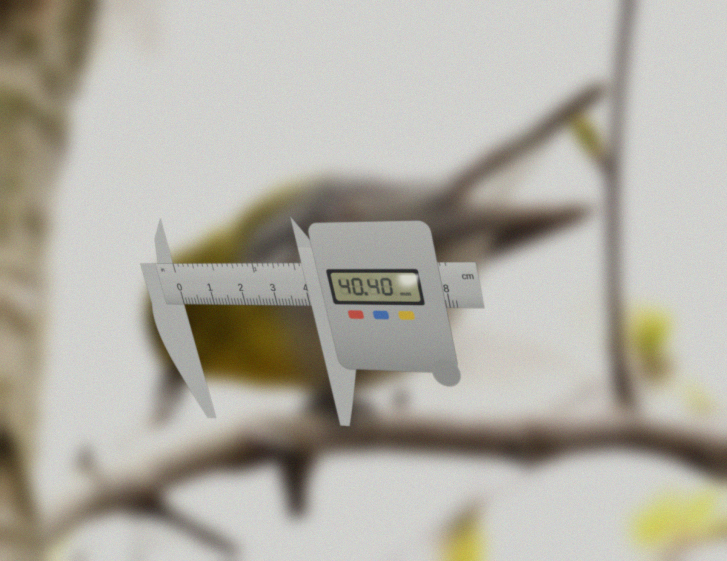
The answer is 40.40 mm
